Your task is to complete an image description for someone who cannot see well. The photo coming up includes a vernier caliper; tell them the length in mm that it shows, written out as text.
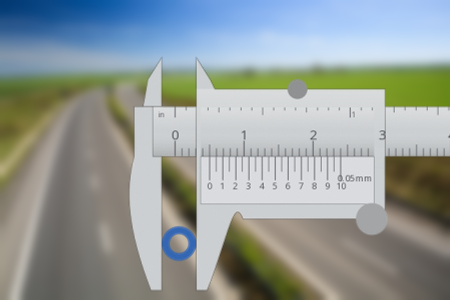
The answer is 5.0 mm
